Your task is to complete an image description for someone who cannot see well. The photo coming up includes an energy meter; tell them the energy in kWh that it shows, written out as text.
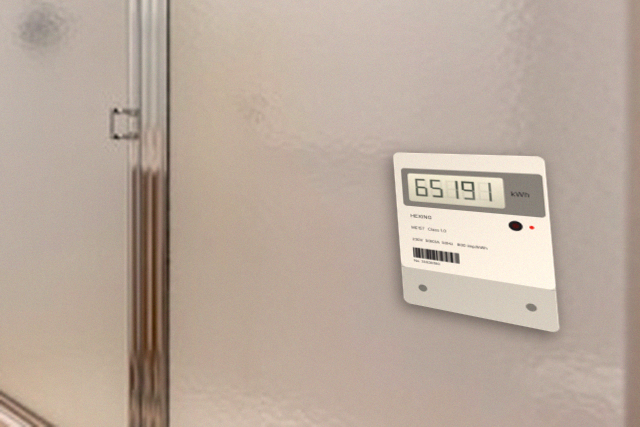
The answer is 65191 kWh
